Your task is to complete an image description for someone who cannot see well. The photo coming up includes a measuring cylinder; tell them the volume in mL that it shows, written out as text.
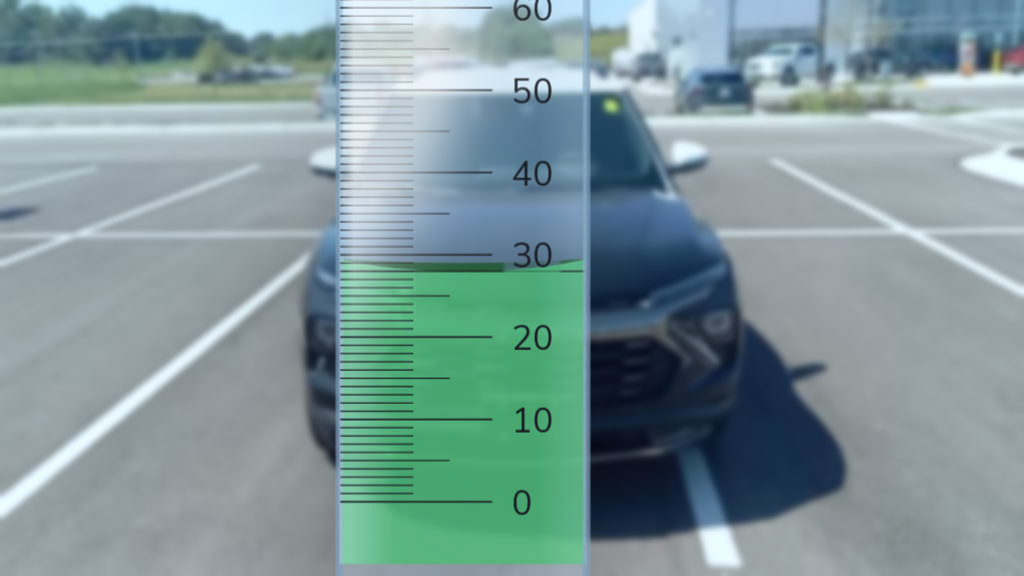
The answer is 28 mL
